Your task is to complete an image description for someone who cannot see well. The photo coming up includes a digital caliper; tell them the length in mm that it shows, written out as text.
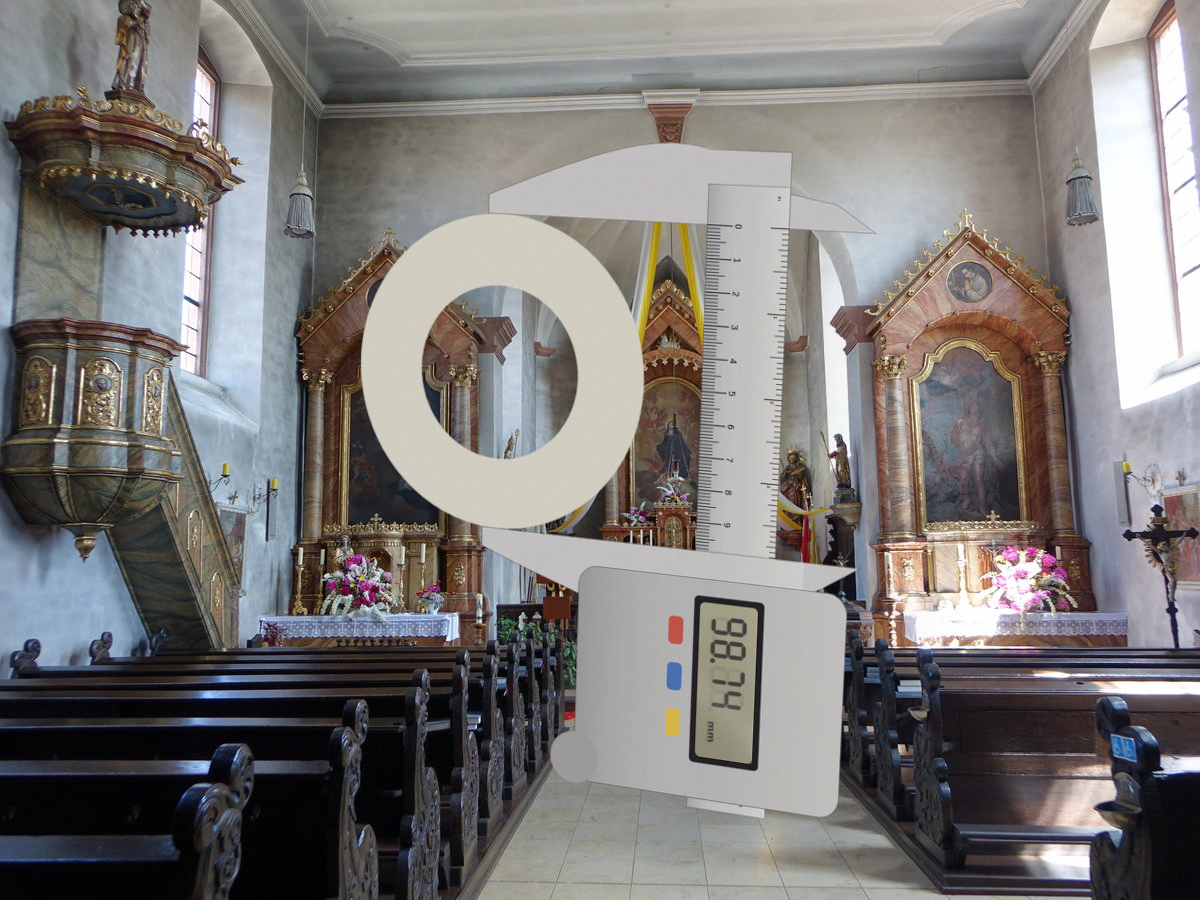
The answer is 98.74 mm
